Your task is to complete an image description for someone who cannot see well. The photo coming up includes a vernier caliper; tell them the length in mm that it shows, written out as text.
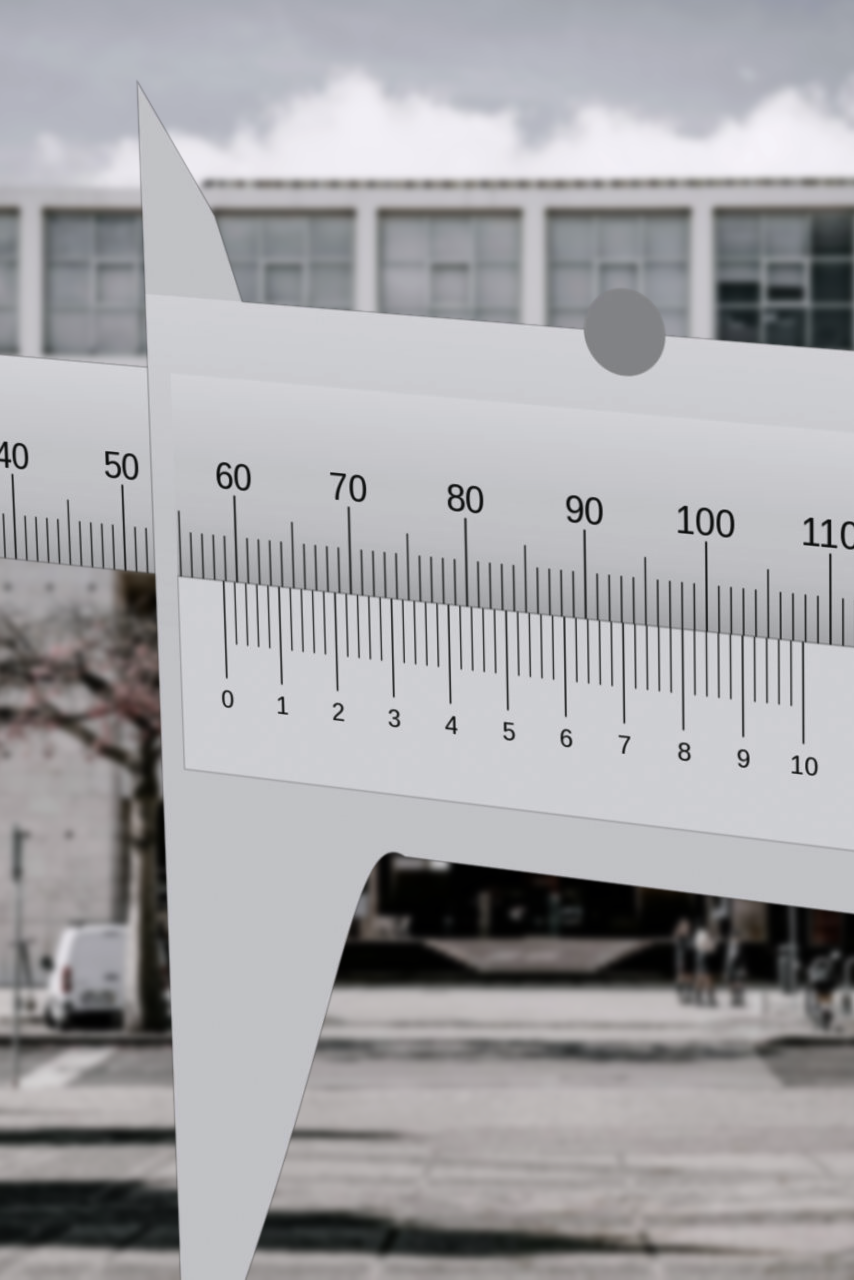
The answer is 58.8 mm
